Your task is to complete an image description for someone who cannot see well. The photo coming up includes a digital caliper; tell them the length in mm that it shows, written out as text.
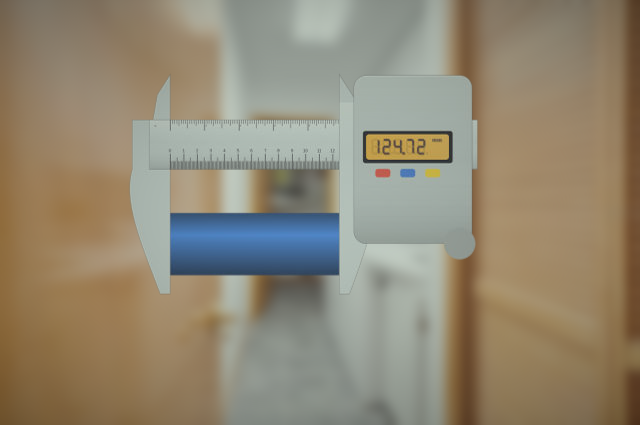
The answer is 124.72 mm
